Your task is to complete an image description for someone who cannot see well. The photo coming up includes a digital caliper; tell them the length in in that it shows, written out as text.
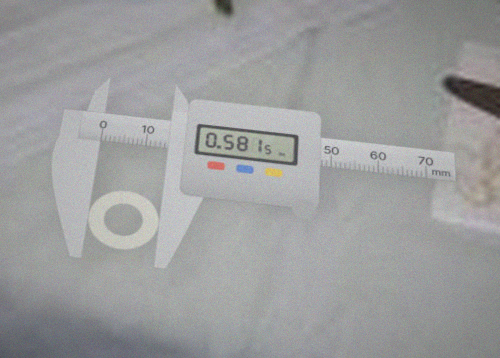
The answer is 0.5815 in
